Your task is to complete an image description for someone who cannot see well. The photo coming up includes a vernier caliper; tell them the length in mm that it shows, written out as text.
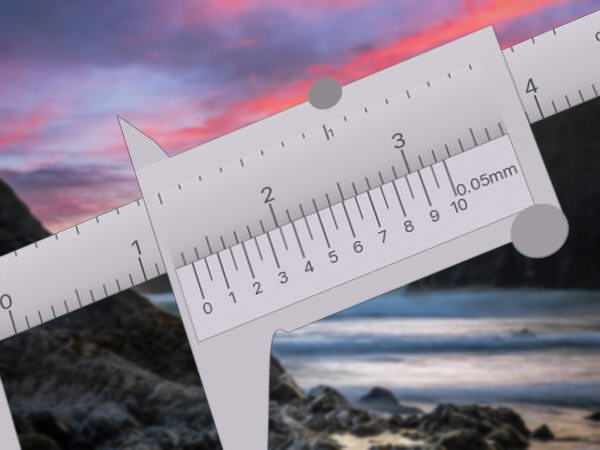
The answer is 13.5 mm
